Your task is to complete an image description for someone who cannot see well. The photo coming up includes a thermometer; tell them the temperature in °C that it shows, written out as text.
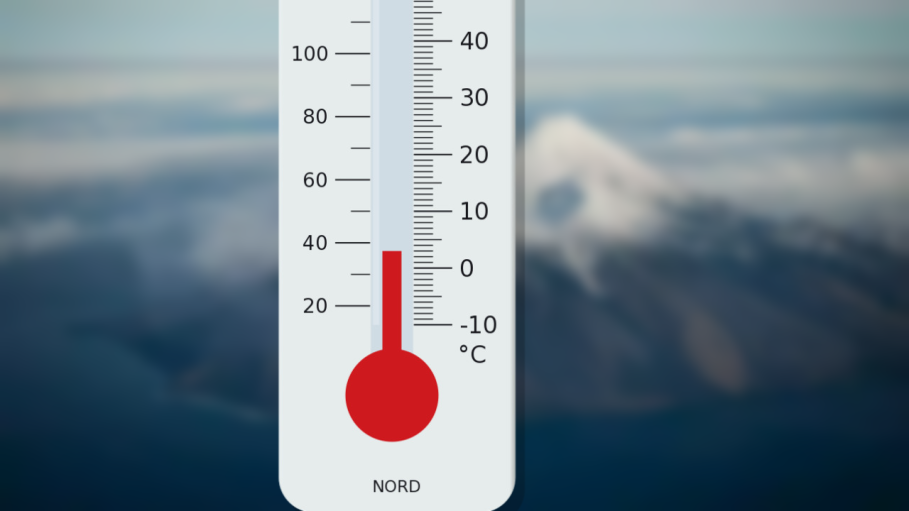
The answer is 3 °C
